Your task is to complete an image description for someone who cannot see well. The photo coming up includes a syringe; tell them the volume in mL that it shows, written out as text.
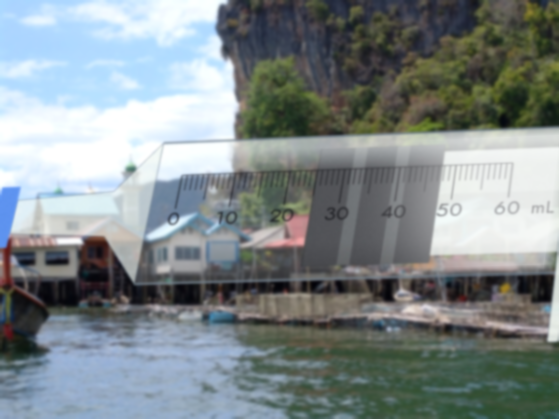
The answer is 25 mL
